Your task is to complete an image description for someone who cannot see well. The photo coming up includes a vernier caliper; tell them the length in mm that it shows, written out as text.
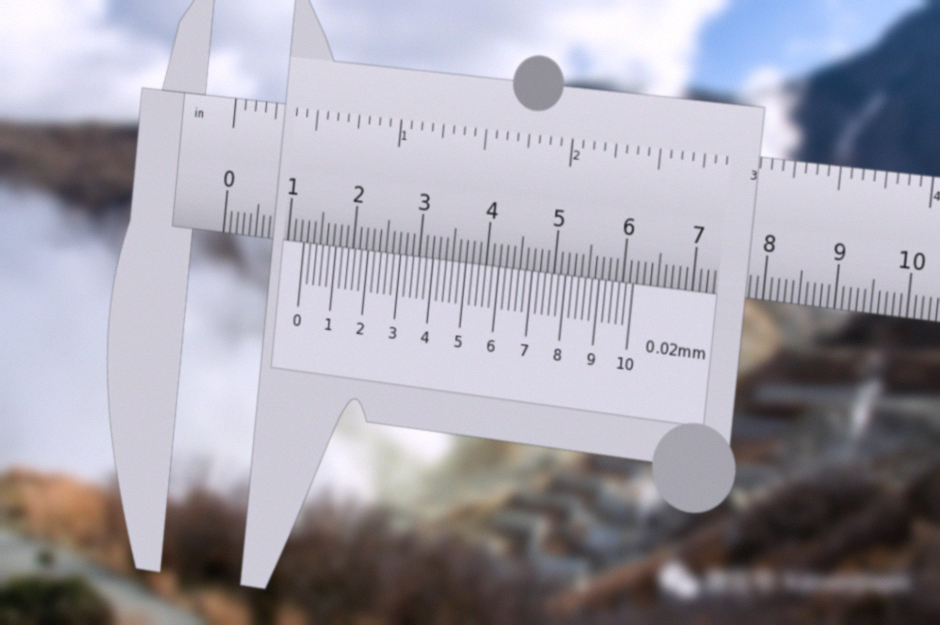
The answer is 12.5 mm
